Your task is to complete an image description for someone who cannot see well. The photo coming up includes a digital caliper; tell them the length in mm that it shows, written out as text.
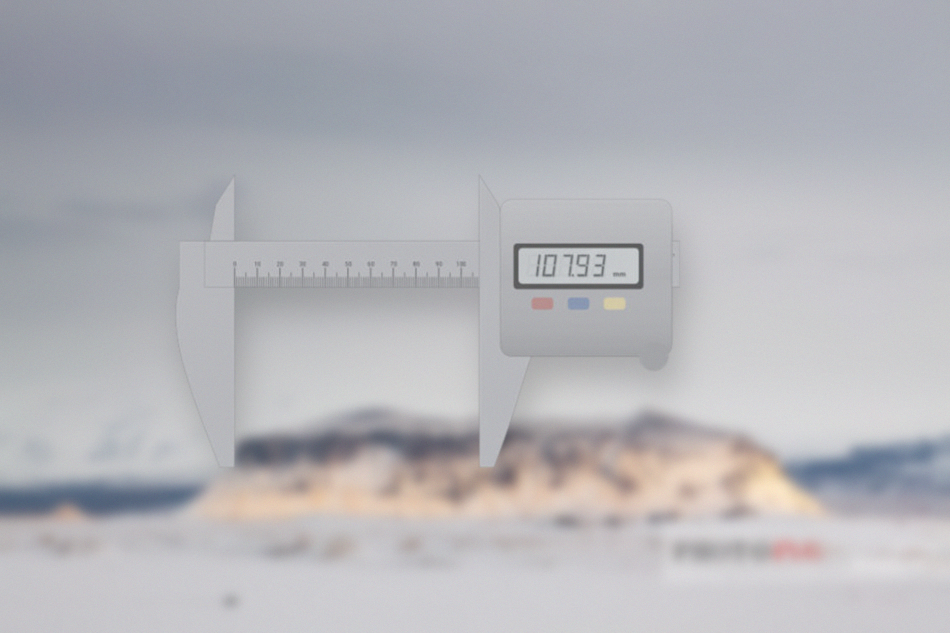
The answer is 107.93 mm
